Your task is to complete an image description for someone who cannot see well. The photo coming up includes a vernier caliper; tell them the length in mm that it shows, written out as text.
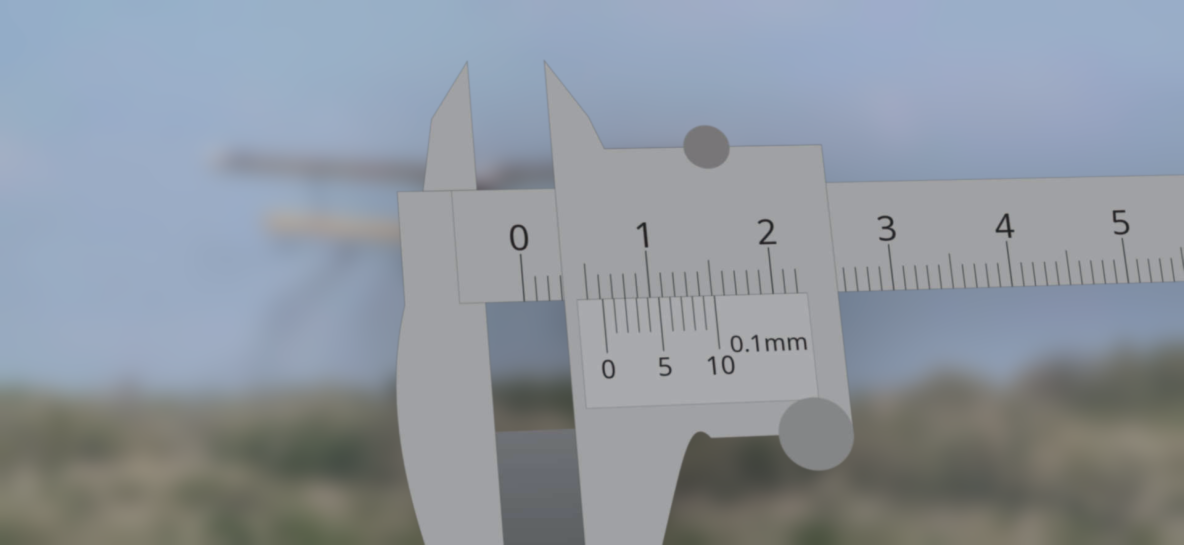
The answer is 6.2 mm
